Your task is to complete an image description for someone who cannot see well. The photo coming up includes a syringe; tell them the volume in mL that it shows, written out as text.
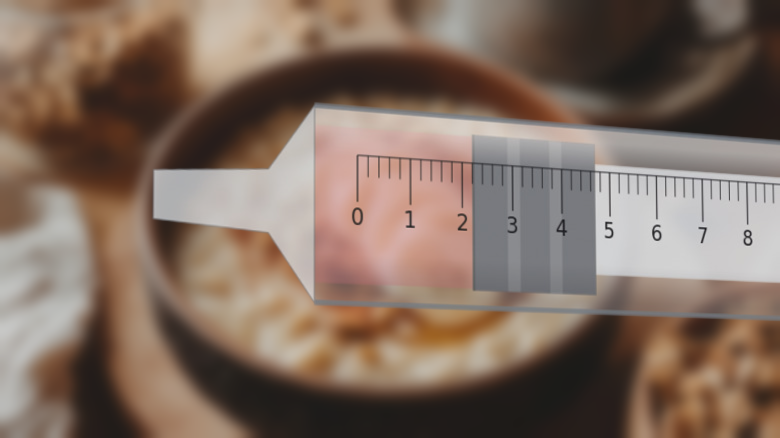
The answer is 2.2 mL
